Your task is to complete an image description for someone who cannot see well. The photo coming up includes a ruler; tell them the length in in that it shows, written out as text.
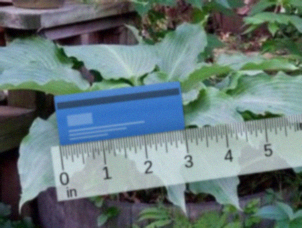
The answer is 3 in
